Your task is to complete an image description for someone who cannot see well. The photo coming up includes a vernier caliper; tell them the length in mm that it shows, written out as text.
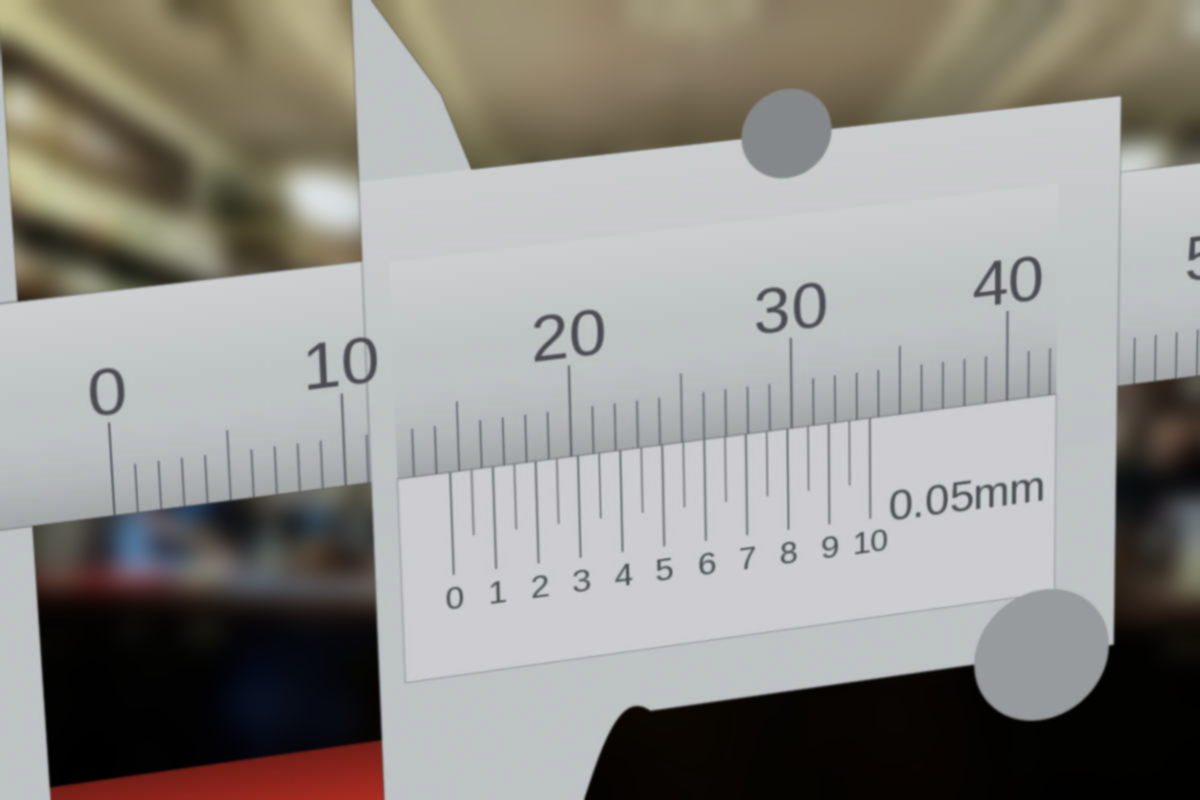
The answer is 14.6 mm
